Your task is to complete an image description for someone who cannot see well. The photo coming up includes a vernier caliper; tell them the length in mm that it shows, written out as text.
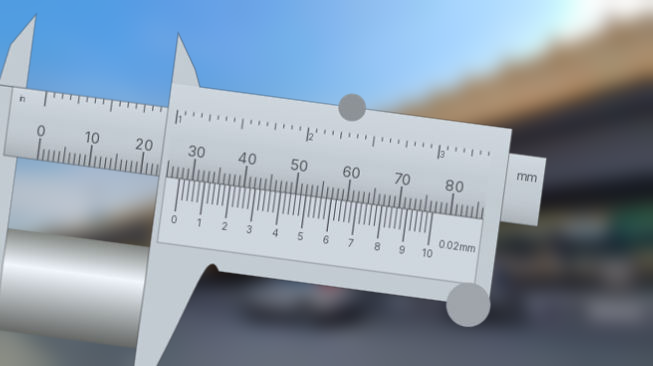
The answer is 27.5 mm
